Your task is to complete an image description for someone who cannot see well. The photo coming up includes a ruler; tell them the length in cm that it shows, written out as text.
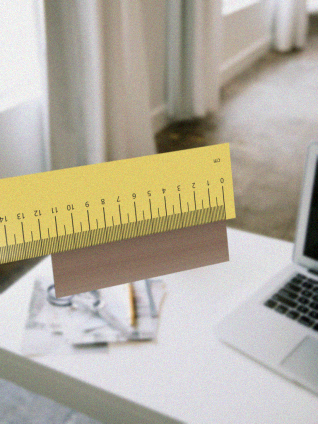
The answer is 11.5 cm
